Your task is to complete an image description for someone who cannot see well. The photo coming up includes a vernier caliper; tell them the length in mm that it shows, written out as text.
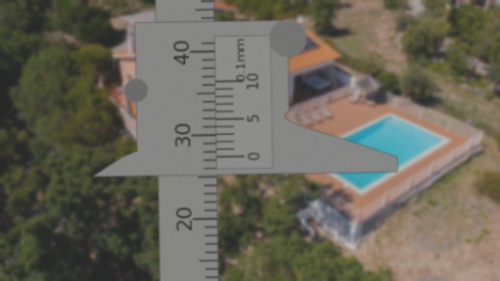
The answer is 27.4 mm
